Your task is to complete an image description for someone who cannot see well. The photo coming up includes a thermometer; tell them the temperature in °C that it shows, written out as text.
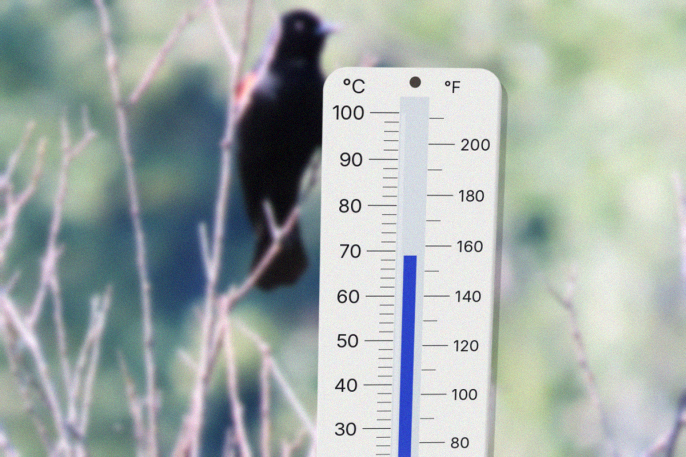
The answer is 69 °C
